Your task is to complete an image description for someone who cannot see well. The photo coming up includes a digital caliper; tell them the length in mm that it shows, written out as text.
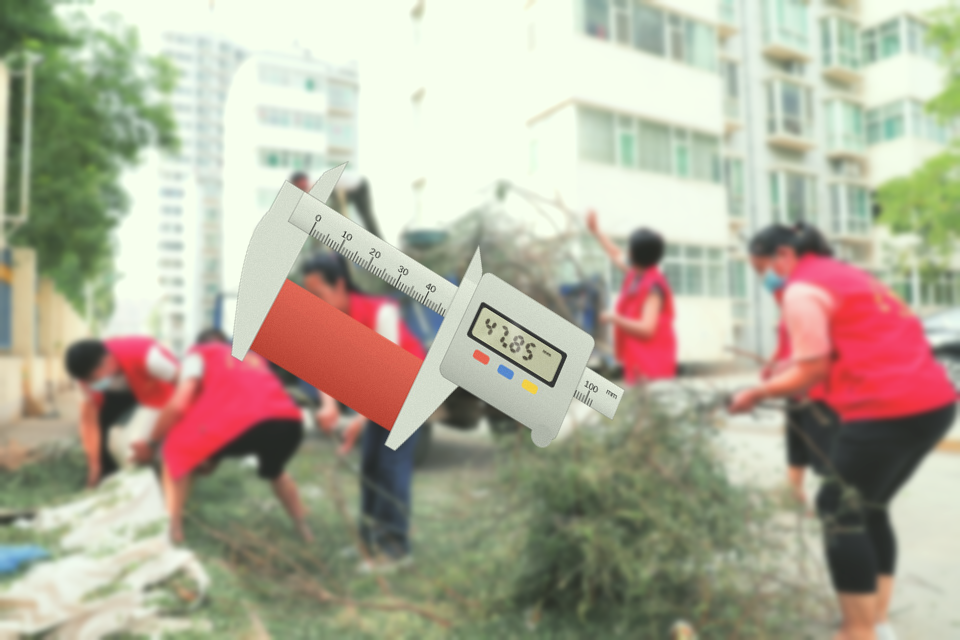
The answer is 47.85 mm
